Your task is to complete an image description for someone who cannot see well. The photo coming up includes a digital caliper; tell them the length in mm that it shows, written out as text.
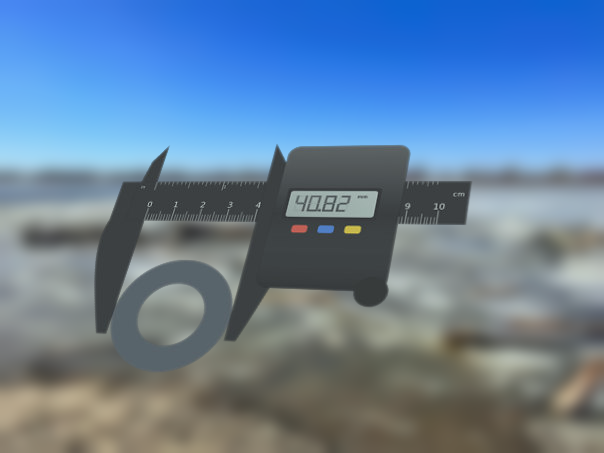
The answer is 40.82 mm
